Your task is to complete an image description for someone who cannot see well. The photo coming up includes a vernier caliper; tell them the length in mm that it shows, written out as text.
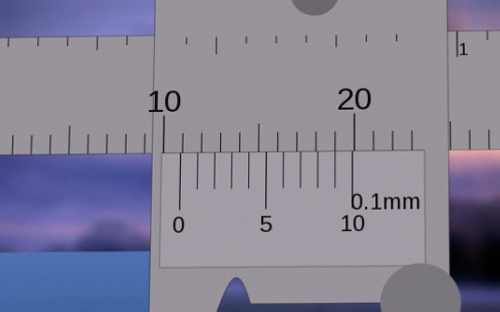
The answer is 10.9 mm
